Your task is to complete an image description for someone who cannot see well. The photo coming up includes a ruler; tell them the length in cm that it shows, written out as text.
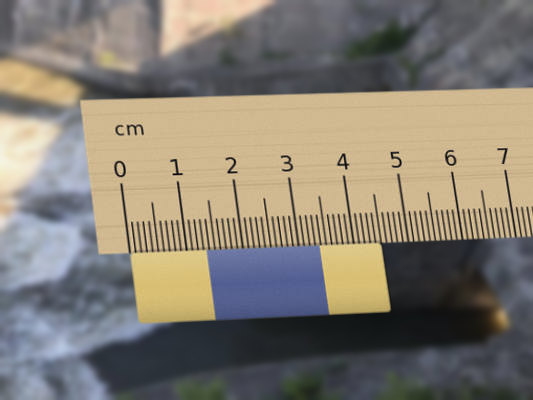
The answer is 4.5 cm
